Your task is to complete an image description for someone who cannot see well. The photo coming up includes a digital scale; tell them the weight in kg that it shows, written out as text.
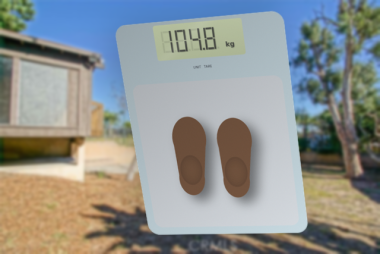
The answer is 104.8 kg
